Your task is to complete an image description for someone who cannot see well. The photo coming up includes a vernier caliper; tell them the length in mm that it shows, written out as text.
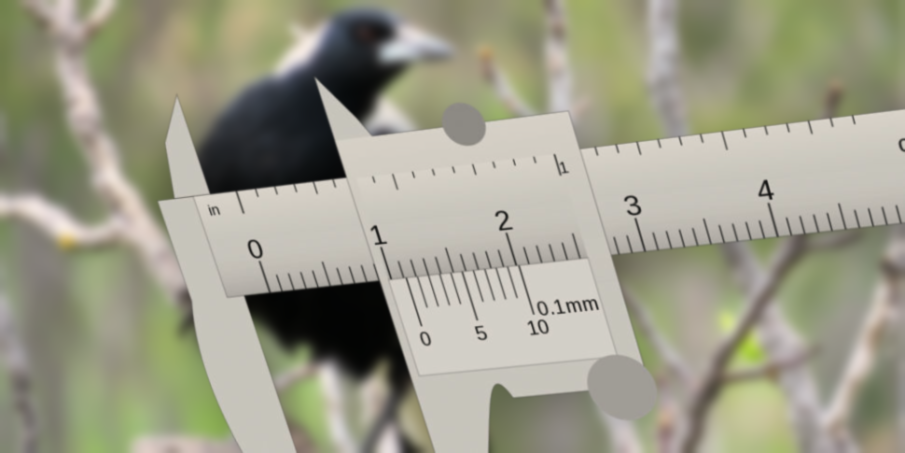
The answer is 11.2 mm
